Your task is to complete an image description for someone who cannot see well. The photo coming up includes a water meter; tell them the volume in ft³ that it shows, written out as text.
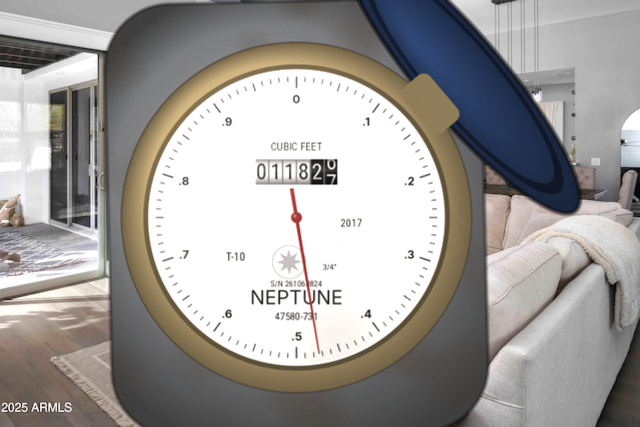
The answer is 11826.47 ft³
